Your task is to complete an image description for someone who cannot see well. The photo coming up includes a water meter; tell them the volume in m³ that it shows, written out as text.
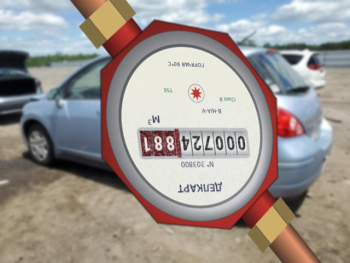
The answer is 724.881 m³
